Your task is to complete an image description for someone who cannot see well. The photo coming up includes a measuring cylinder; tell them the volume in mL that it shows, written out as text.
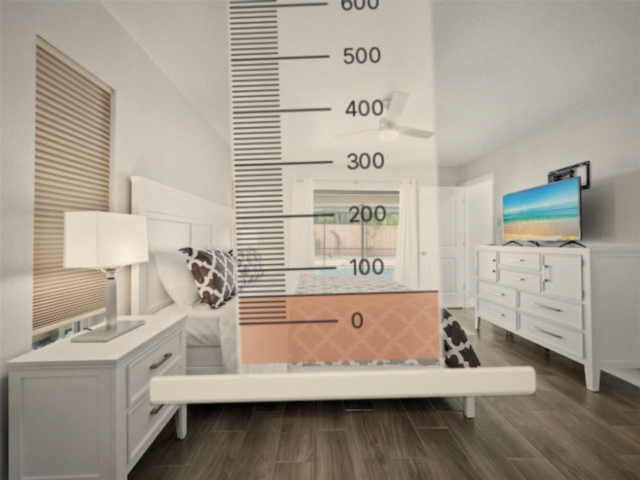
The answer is 50 mL
